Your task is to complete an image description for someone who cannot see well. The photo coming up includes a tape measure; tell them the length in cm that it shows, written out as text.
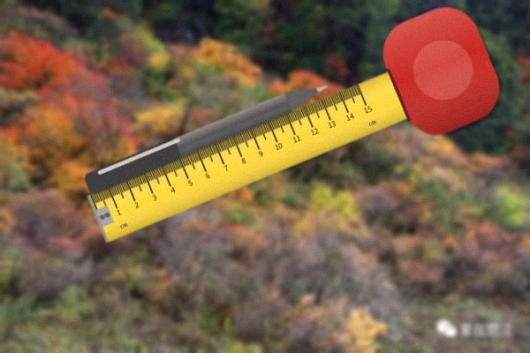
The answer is 13.5 cm
